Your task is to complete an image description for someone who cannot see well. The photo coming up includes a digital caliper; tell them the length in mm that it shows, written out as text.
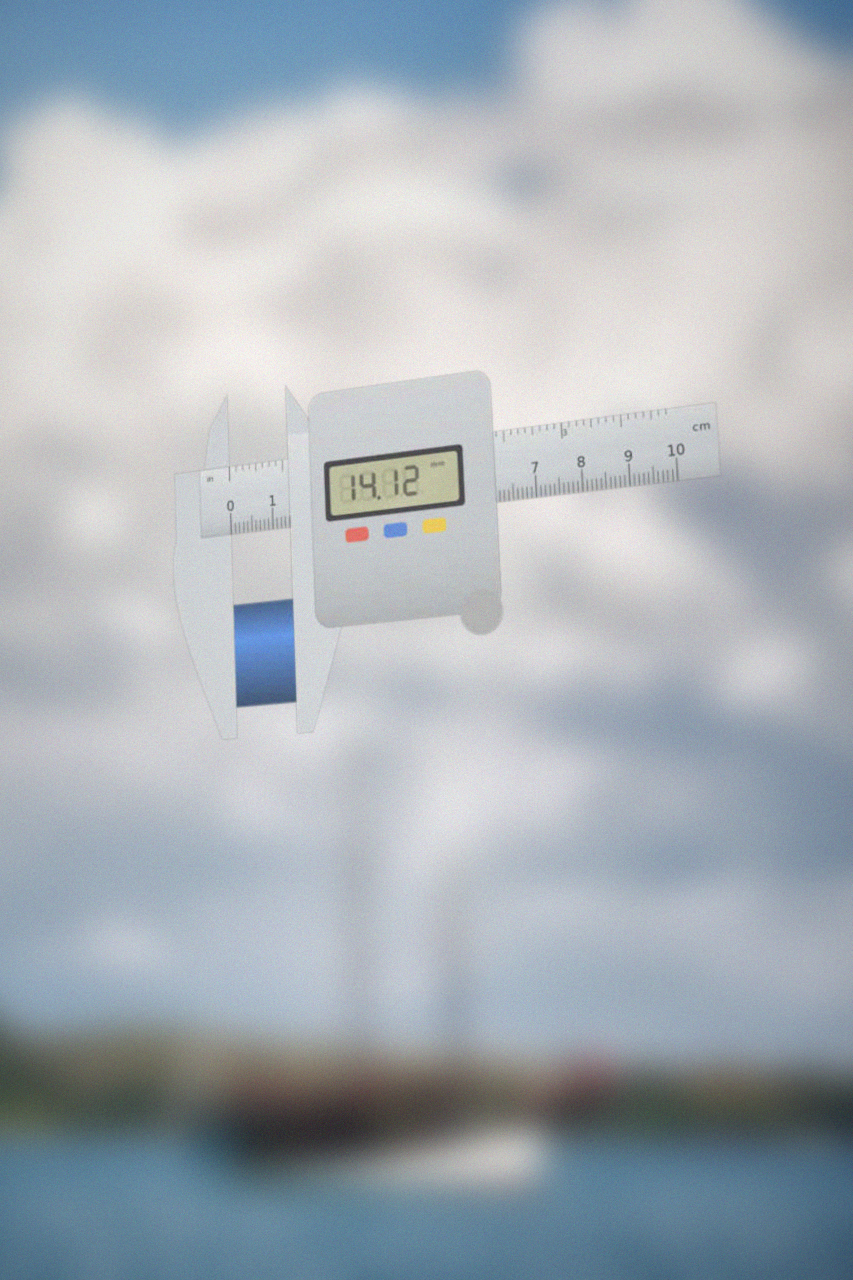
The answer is 14.12 mm
